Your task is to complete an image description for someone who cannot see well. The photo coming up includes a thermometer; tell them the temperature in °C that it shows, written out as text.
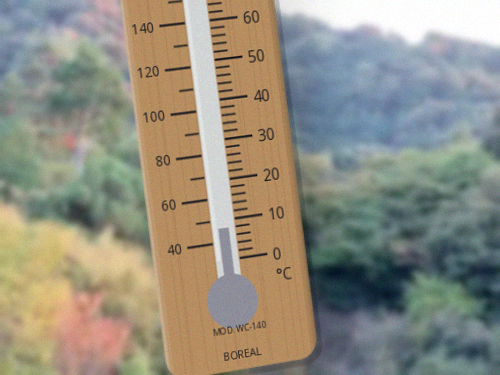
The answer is 8 °C
